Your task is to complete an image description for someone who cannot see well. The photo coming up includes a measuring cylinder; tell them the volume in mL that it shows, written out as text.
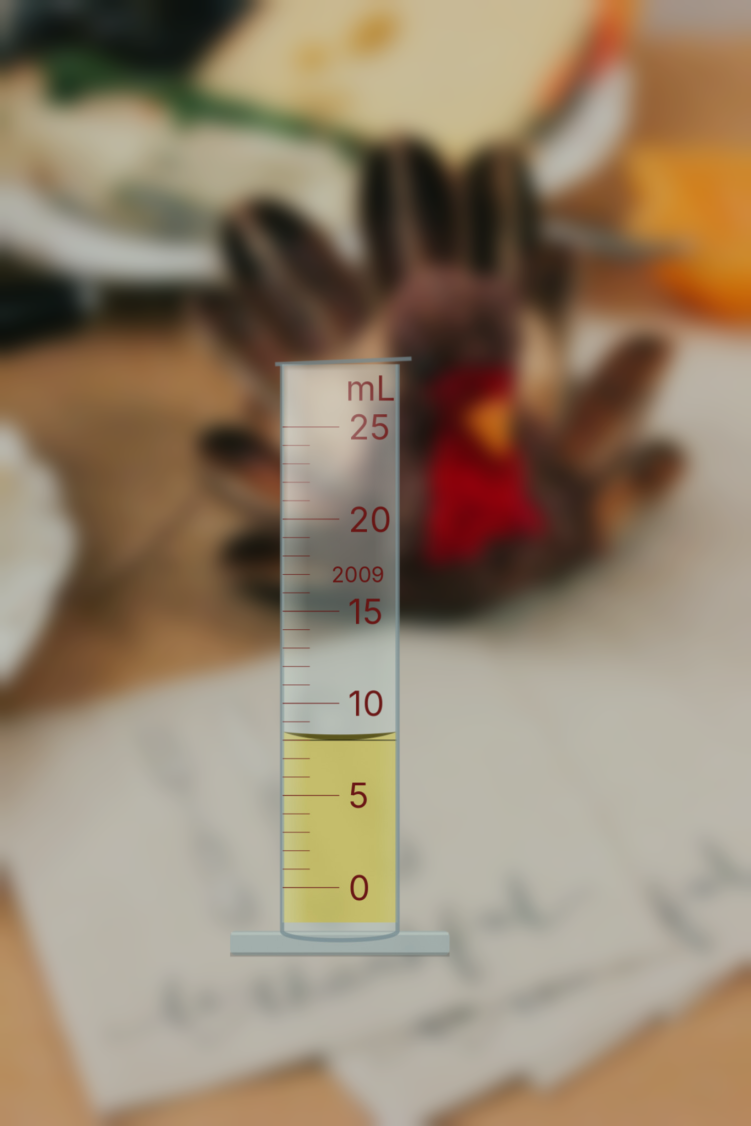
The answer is 8 mL
